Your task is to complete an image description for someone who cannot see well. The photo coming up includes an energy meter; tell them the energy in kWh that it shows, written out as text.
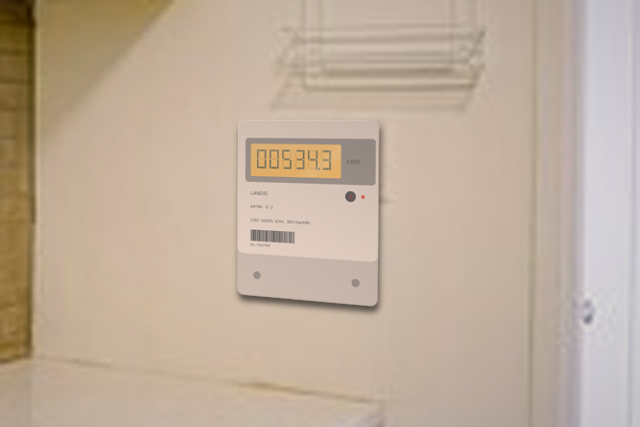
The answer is 534.3 kWh
